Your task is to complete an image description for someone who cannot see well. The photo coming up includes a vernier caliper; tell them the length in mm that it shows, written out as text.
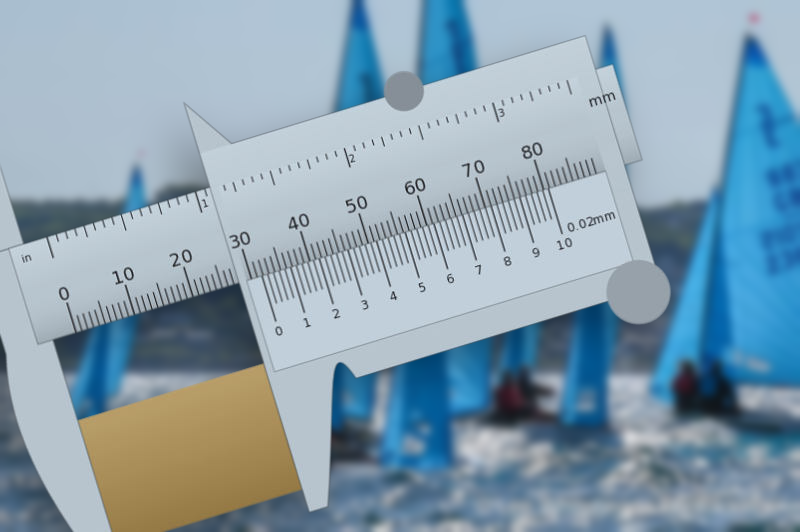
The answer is 31.8 mm
